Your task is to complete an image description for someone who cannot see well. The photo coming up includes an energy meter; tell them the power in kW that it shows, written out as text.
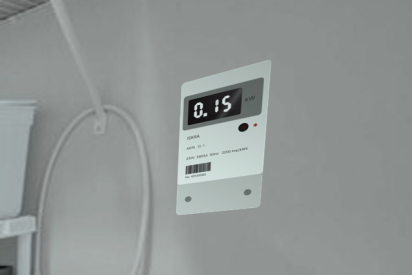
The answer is 0.15 kW
